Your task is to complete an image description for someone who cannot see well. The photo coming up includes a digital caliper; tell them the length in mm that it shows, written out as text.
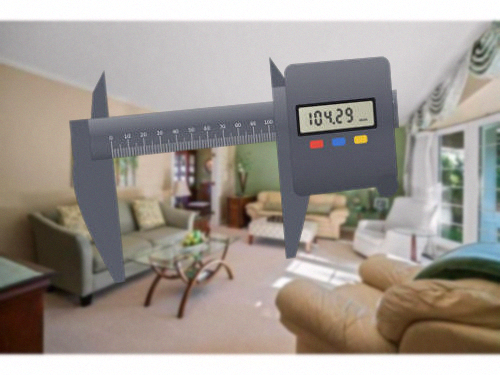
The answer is 104.29 mm
